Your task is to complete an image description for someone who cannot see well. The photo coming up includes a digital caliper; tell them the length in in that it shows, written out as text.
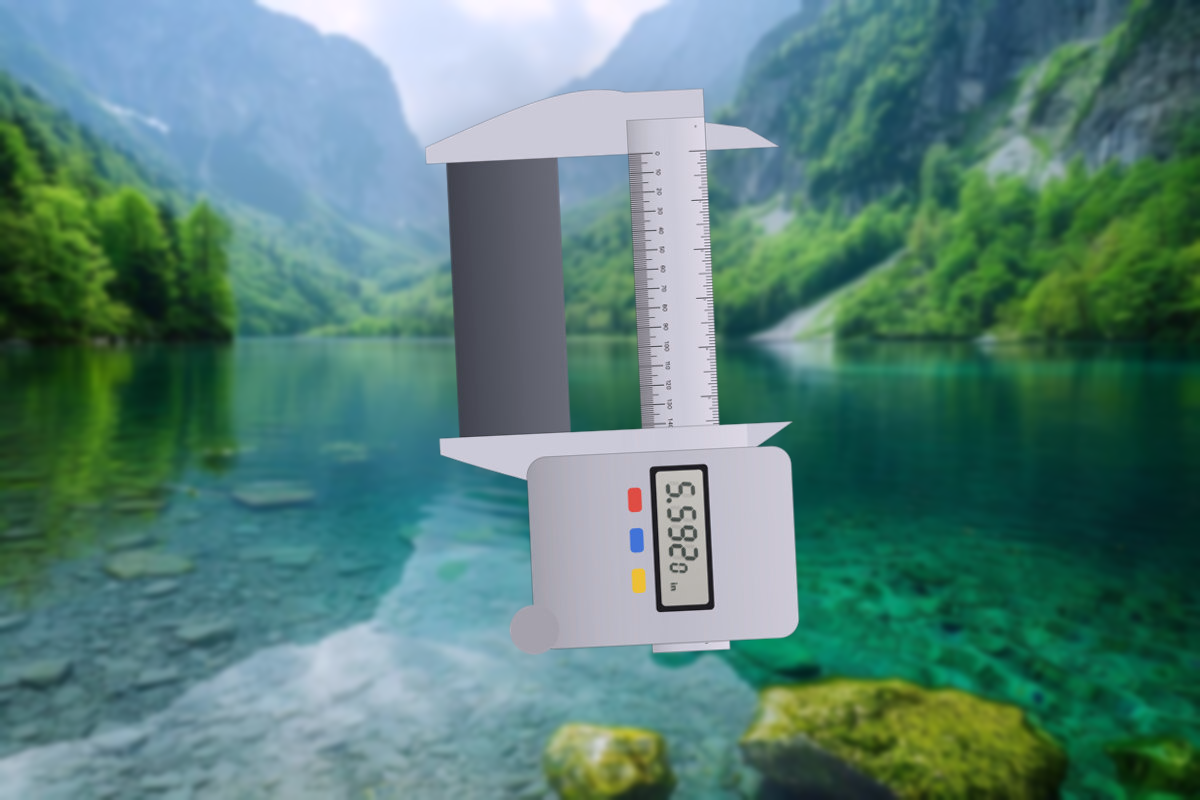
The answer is 5.5920 in
